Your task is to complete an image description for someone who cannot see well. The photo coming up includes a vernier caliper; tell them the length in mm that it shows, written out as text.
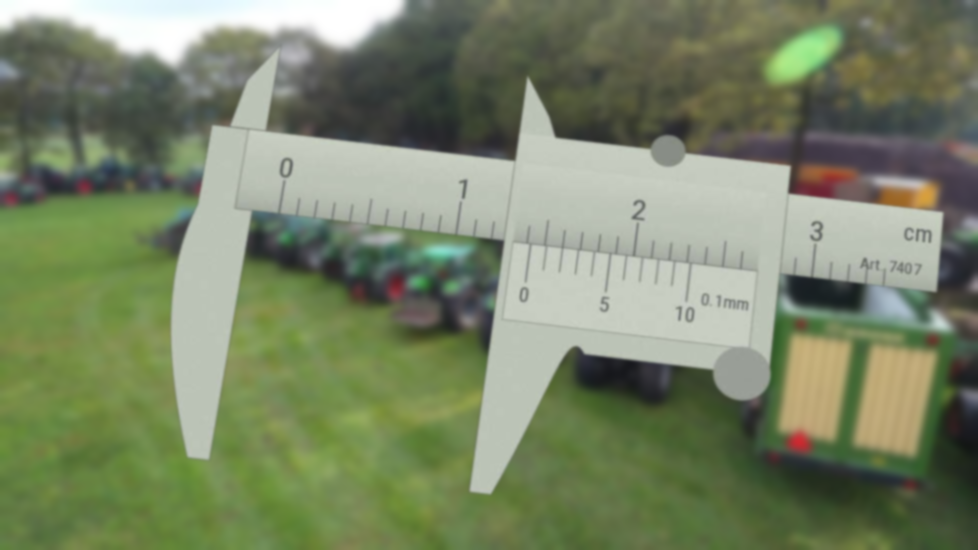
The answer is 14.2 mm
